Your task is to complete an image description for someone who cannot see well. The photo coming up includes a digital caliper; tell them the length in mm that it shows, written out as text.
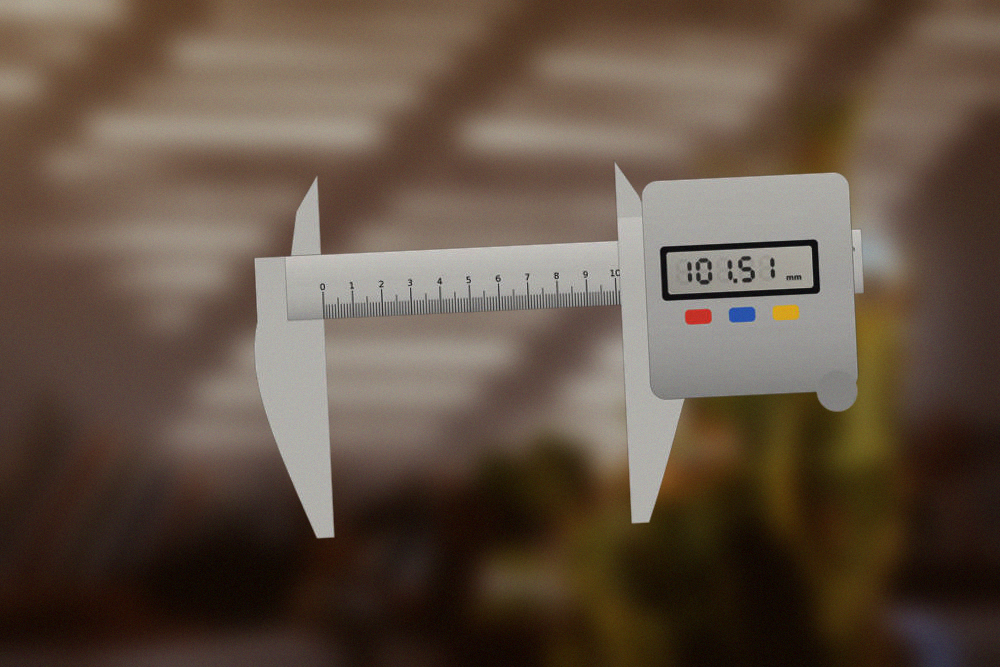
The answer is 101.51 mm
